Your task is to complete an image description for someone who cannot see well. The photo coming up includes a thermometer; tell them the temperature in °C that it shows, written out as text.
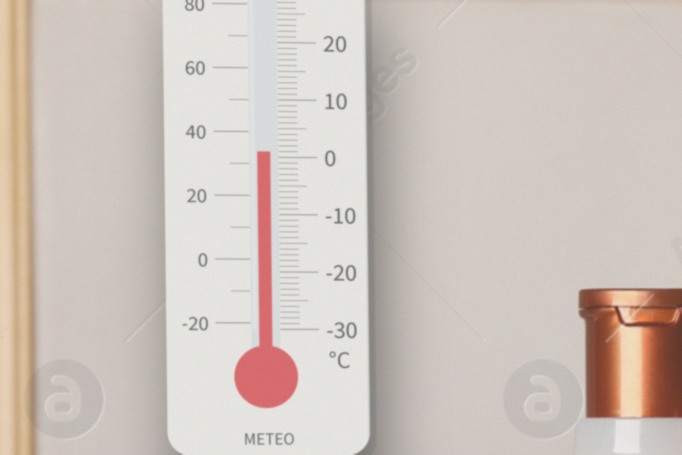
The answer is 1 °C
